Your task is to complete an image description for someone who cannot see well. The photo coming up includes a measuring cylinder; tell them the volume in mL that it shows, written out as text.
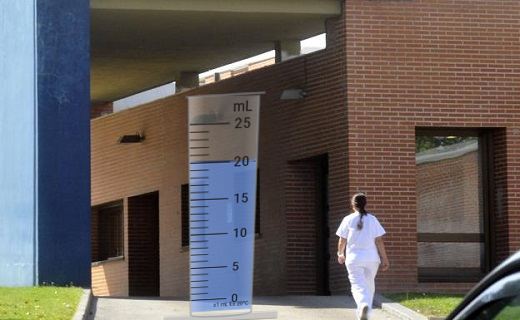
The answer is 20 mL
